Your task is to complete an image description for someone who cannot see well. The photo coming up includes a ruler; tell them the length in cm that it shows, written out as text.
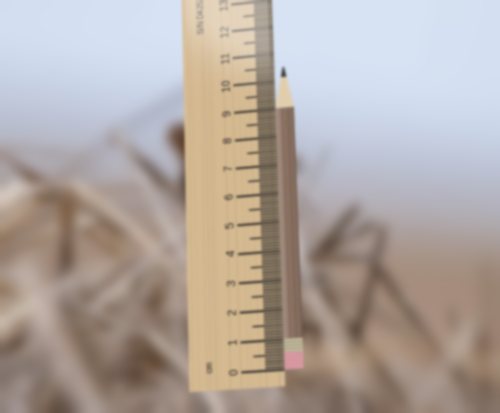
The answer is 10.5 cm
